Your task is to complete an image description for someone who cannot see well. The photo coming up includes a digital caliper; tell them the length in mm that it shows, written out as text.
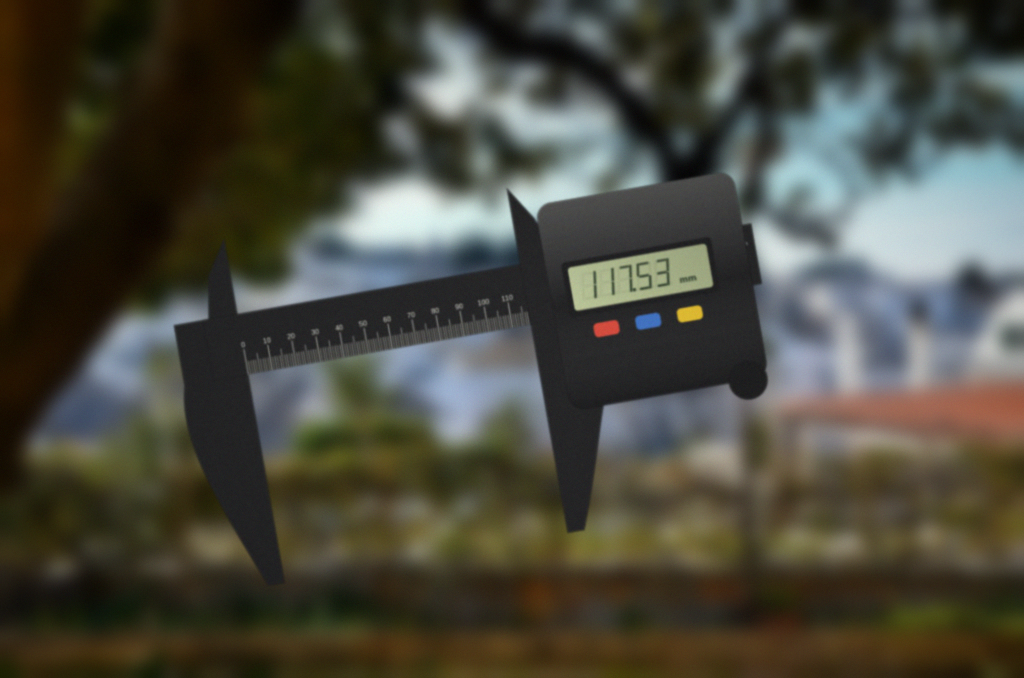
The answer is 117.53 mm
